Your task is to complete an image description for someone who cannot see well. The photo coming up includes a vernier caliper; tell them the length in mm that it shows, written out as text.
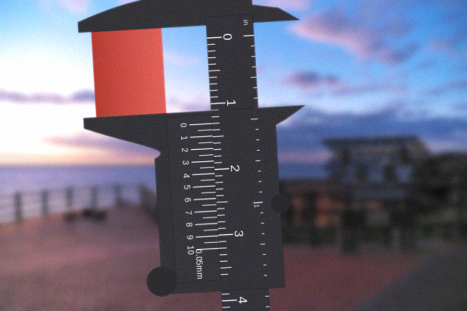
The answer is 13.0 mm
